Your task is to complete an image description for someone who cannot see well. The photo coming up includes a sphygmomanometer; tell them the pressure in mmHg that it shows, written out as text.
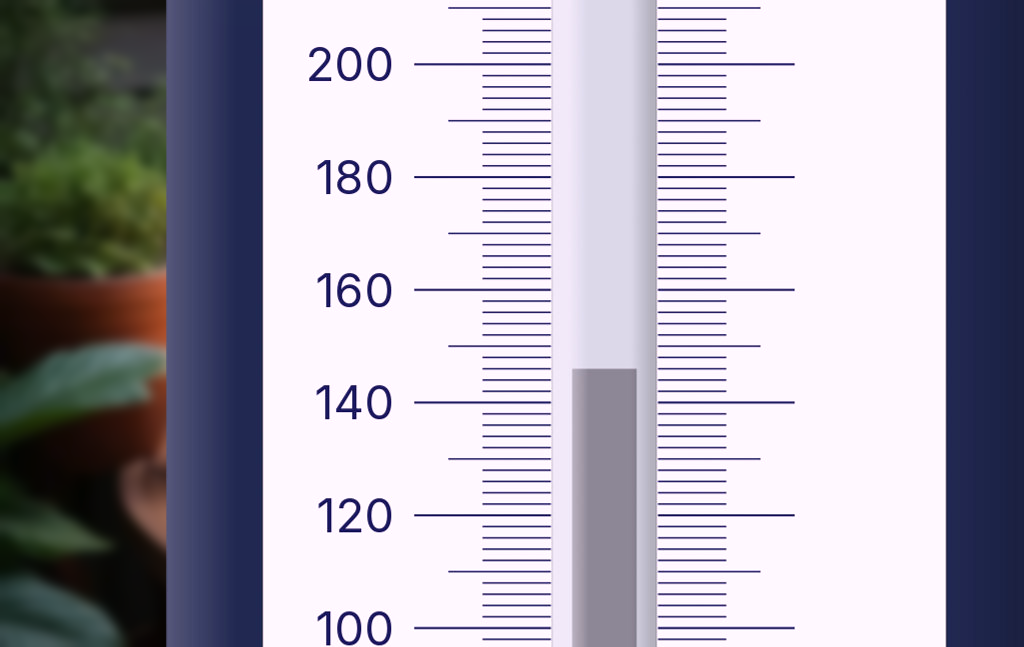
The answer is 146 mmHg
